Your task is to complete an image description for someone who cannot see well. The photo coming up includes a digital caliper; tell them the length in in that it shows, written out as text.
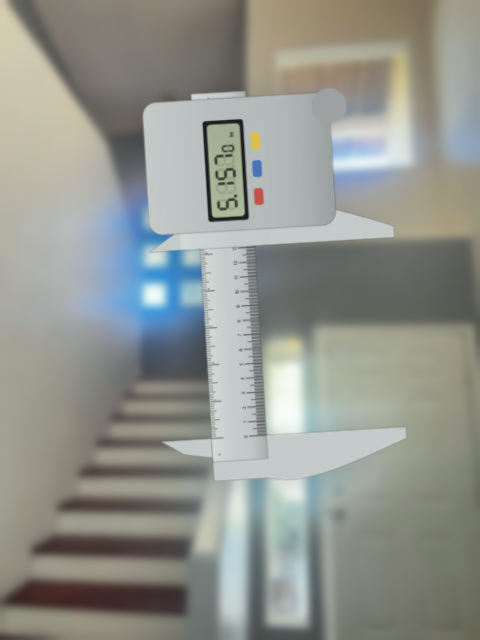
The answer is 5.1570 in
